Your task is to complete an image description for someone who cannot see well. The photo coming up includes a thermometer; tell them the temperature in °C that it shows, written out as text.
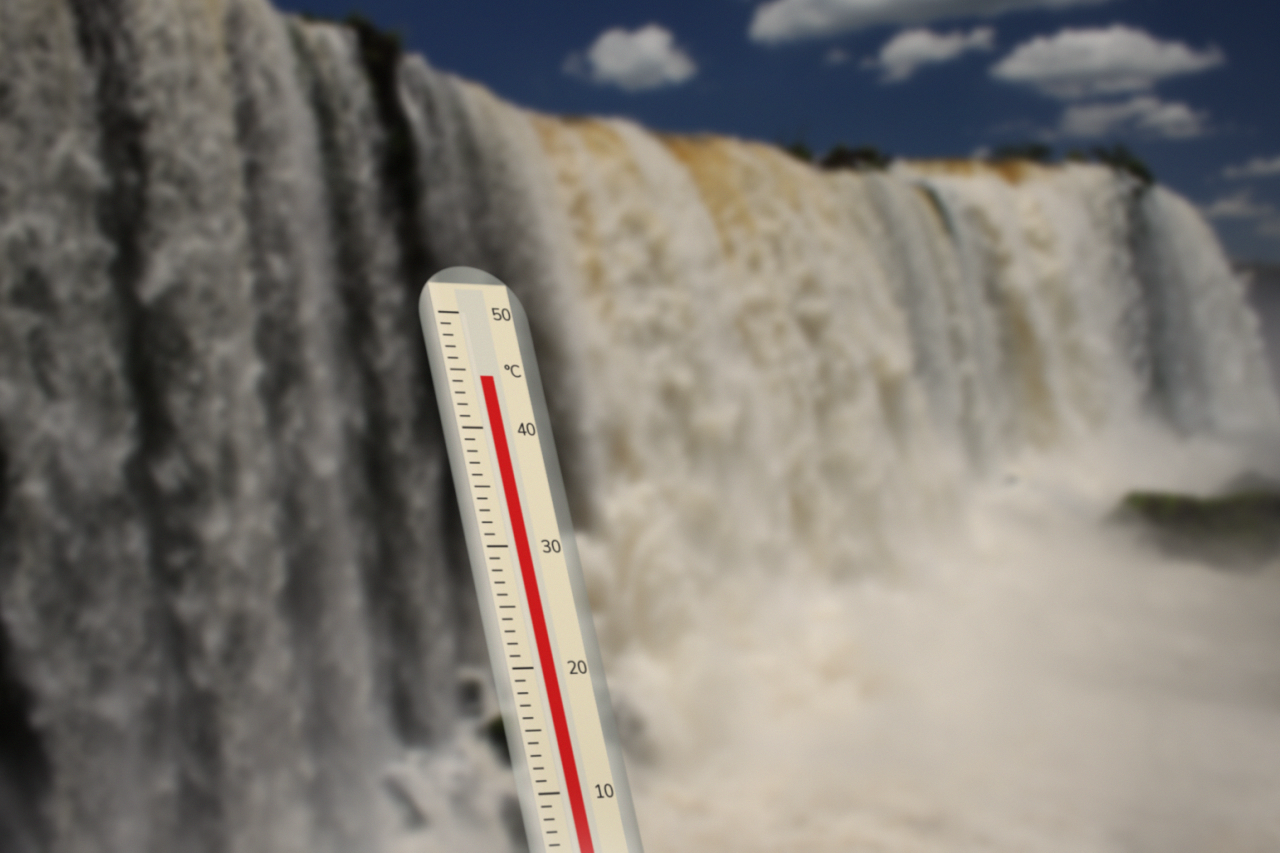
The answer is 44.5 °C
